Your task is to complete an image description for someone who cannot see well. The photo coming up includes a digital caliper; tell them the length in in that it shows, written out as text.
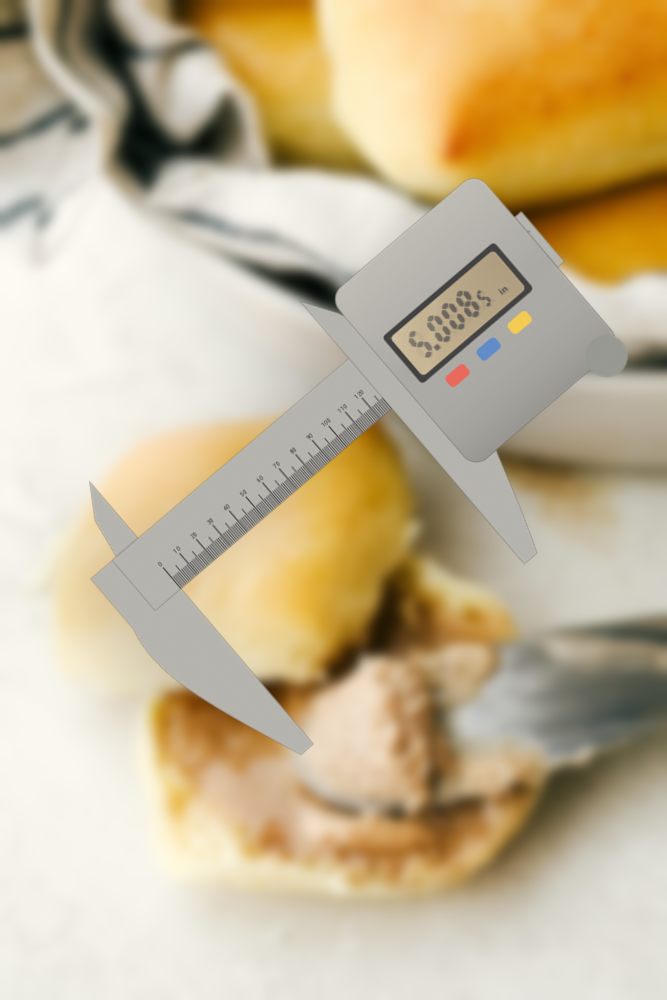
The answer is 5.0085 in
